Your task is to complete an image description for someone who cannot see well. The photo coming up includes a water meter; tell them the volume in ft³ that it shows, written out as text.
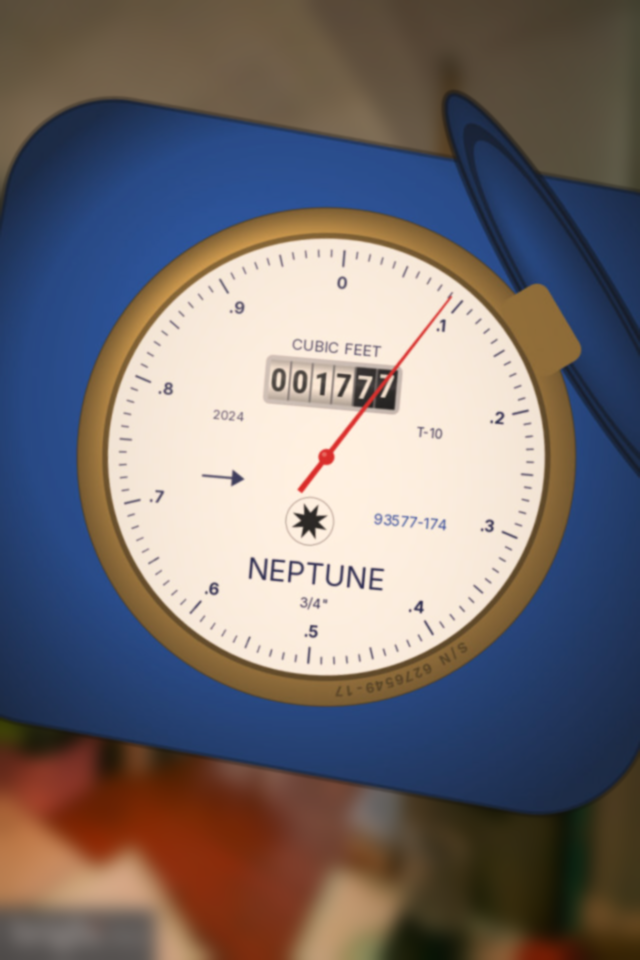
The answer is 1777.09 ft³
